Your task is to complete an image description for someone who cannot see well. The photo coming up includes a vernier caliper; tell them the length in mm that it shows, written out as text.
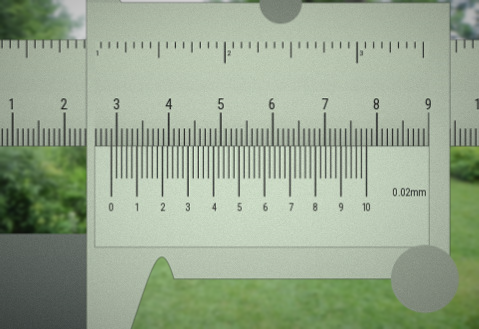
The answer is 29.0 mm
